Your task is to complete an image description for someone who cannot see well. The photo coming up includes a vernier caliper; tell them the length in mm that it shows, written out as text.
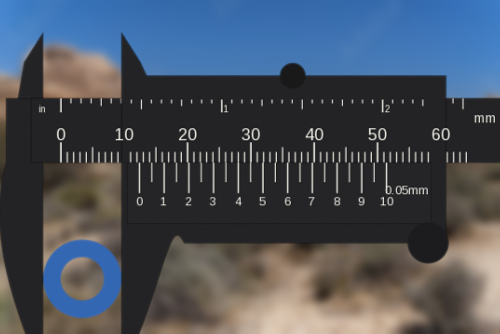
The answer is 12.4 mm
